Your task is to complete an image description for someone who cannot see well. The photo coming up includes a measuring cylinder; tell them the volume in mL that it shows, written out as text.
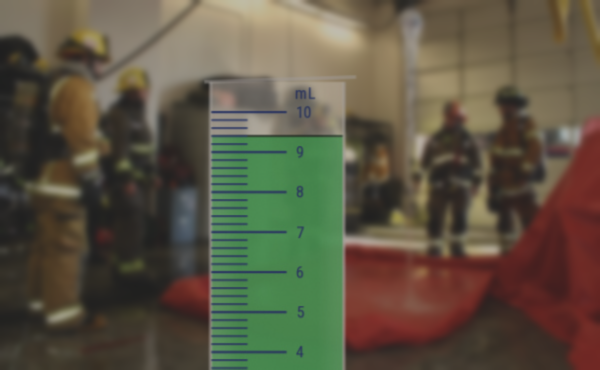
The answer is 9.4 mL
